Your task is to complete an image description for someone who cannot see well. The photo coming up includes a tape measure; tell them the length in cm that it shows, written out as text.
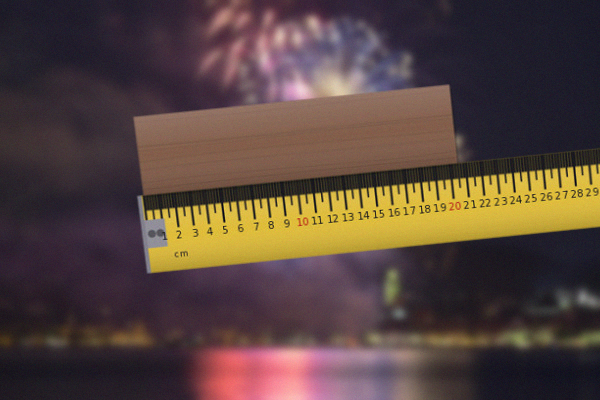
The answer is 20.5 cm
